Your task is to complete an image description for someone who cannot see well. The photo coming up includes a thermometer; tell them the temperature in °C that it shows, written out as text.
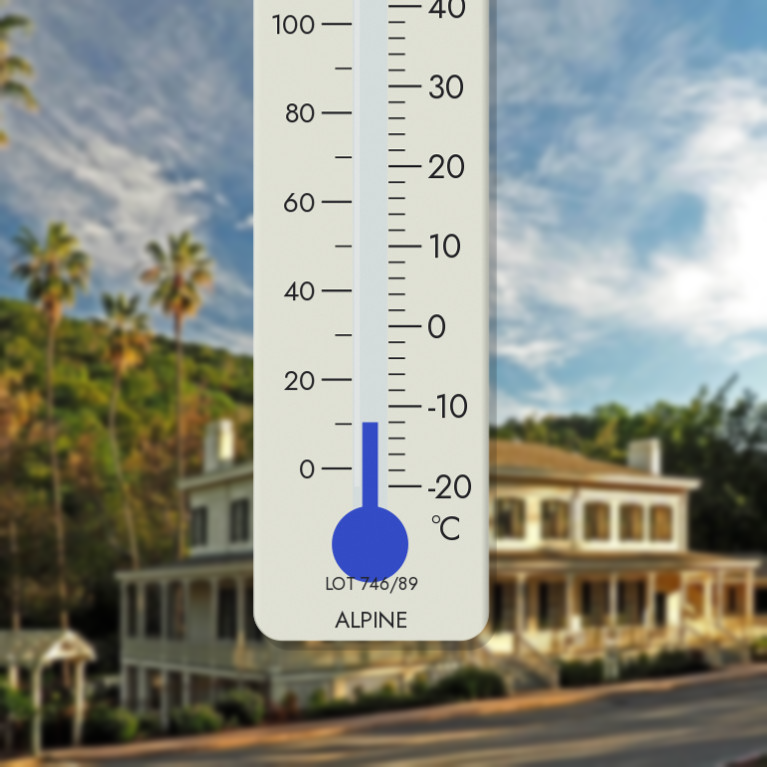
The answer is -12 °C
